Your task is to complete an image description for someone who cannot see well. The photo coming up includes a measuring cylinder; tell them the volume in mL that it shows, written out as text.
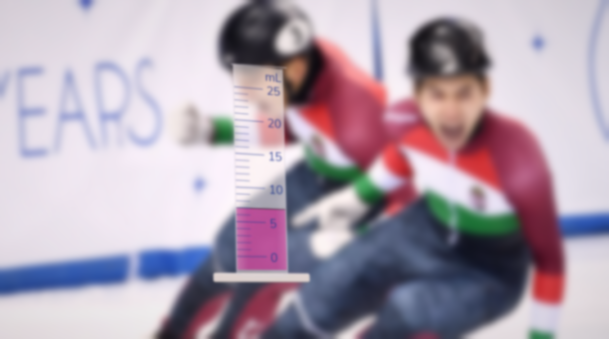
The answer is 7 mL
